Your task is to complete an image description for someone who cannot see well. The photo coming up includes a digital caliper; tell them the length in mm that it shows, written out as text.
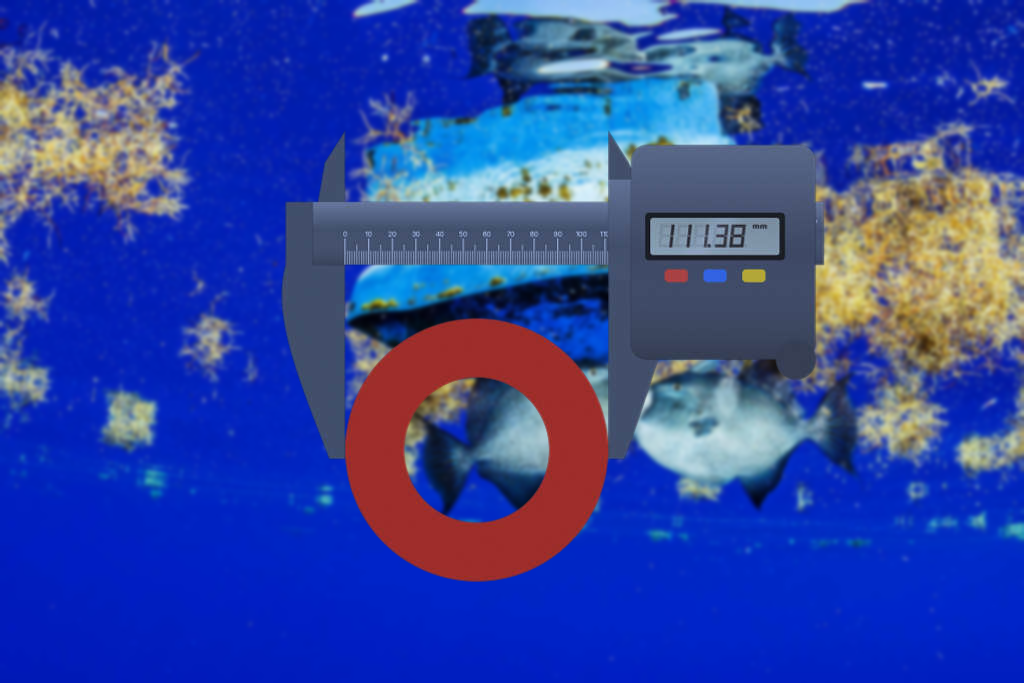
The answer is 111.38 mm
